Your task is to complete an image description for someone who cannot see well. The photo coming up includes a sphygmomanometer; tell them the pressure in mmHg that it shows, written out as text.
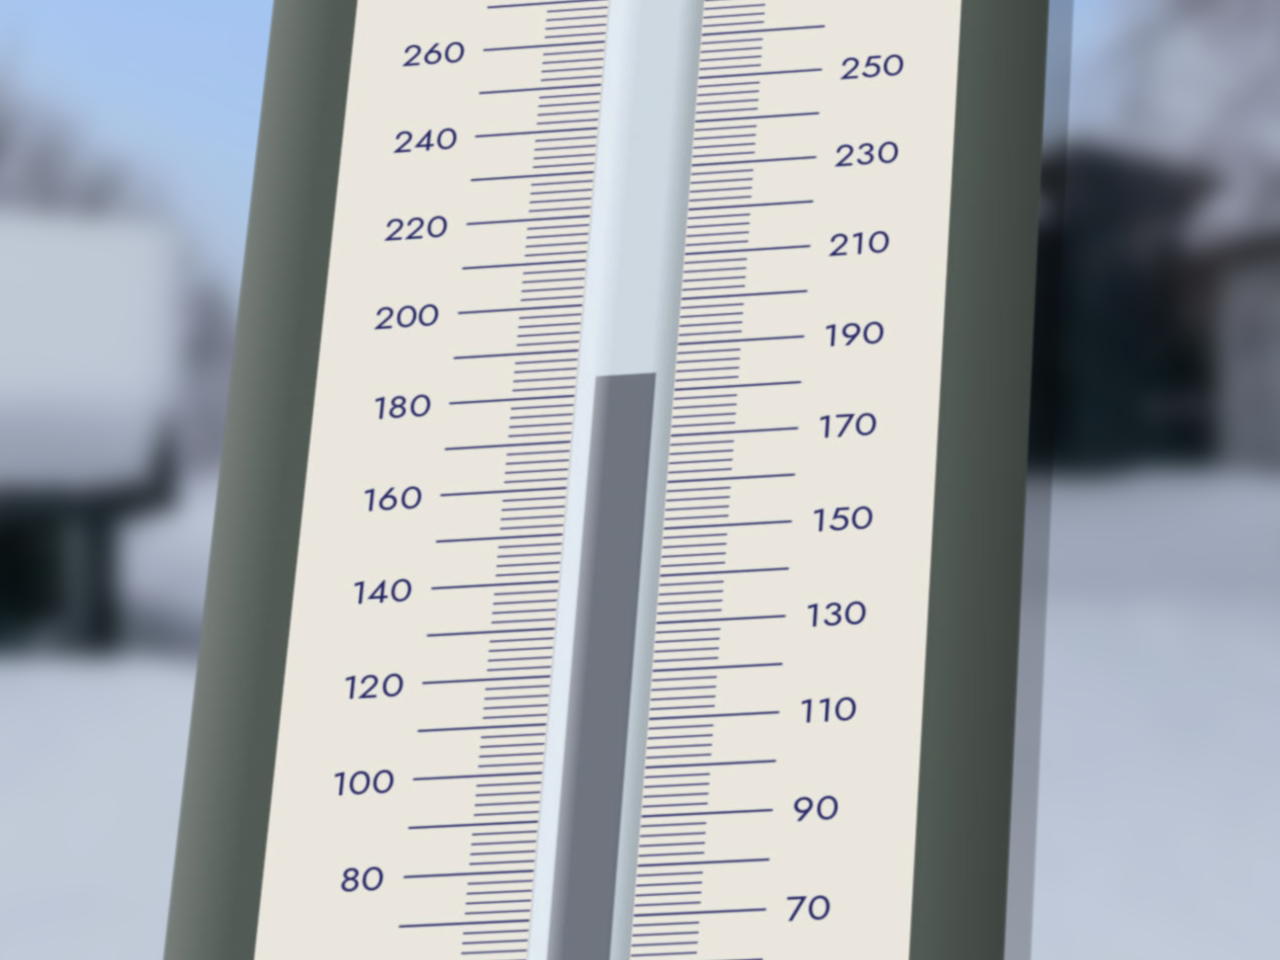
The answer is 184 mmHg
